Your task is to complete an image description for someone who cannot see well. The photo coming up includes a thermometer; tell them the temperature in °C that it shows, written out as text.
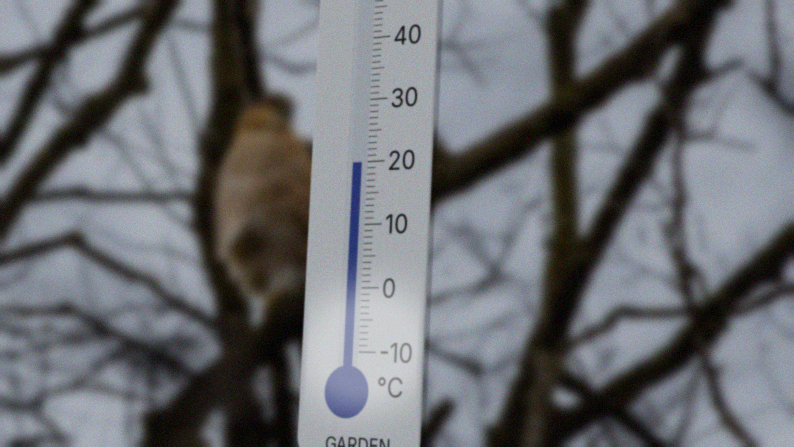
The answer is 20 °C
